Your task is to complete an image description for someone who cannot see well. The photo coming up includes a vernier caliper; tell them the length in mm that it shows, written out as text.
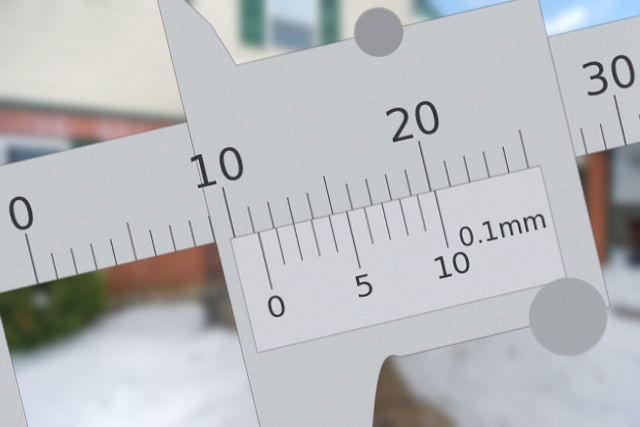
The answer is 11.2 mm
